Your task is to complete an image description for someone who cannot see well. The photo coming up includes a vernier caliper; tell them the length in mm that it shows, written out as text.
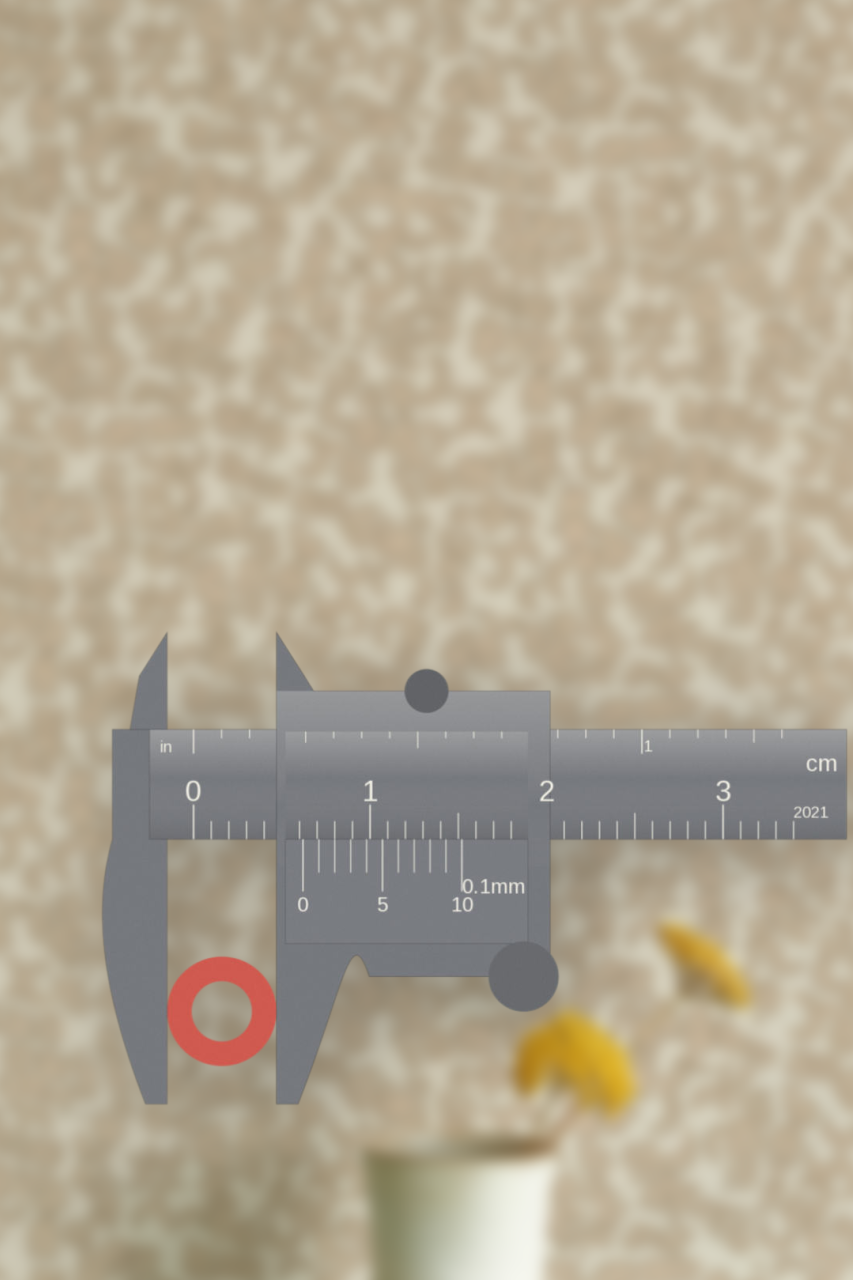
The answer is 6.2 mm
